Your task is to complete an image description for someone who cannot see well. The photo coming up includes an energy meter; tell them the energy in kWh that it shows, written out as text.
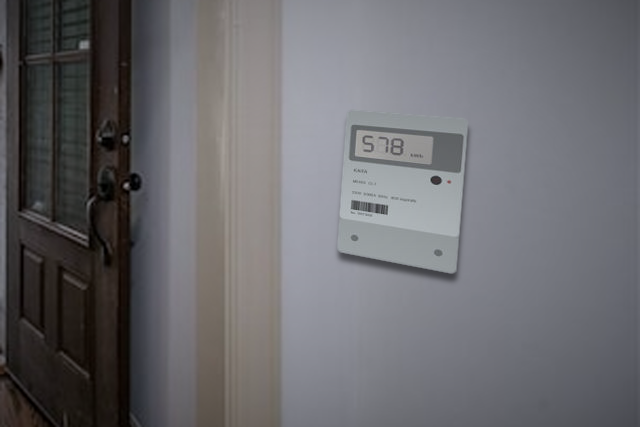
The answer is 578 kWh
